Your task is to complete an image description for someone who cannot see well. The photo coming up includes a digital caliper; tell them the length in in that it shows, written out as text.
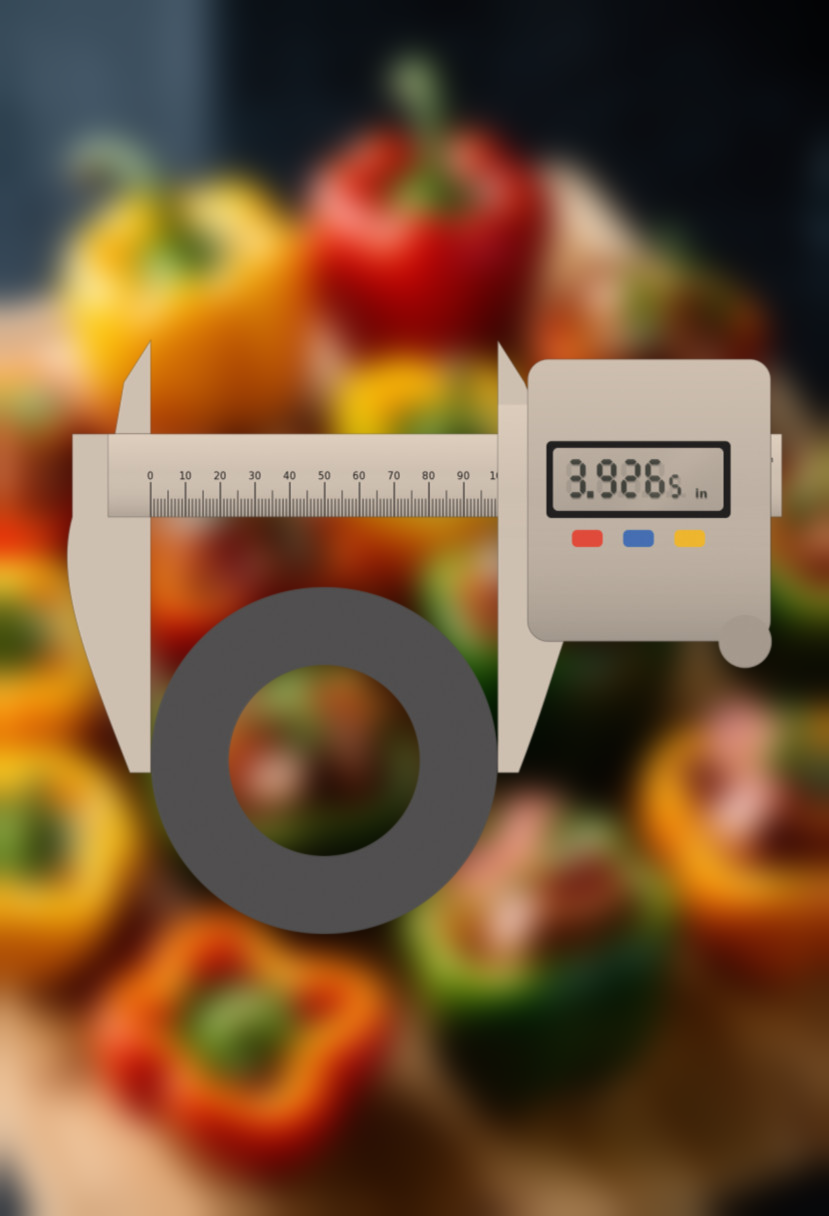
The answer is 3.9265 in
